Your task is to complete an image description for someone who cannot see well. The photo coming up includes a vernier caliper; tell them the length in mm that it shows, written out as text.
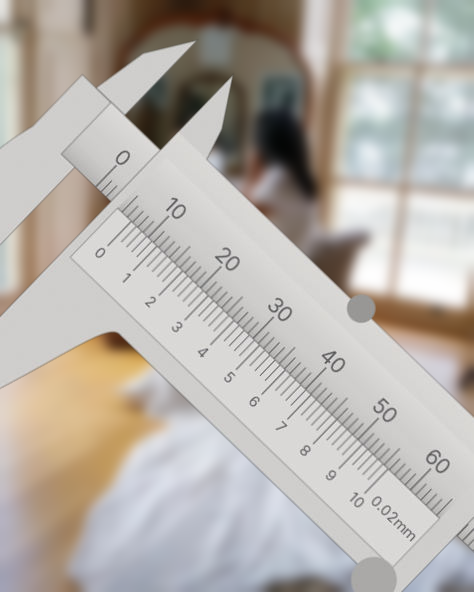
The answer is 6.8 mm
